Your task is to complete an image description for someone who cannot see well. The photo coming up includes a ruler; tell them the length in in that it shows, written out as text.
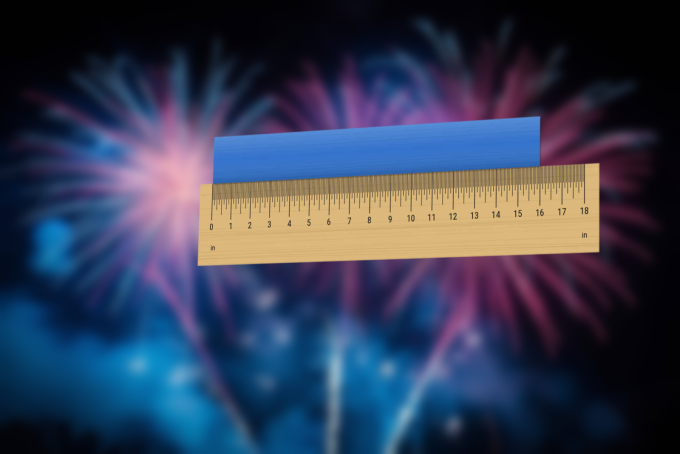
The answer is 16 in
